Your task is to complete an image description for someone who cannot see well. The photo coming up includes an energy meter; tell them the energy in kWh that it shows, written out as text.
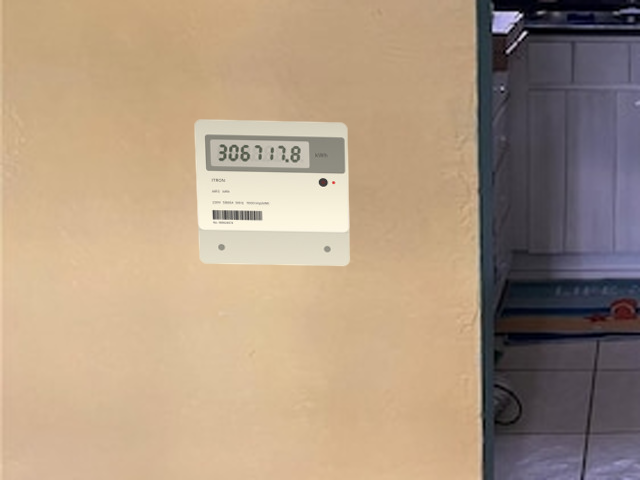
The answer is 306717.8 kWh
